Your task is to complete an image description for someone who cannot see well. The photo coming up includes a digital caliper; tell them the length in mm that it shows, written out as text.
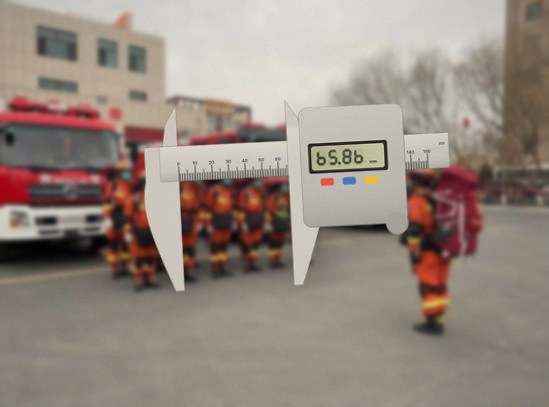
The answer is 65.86 mm
